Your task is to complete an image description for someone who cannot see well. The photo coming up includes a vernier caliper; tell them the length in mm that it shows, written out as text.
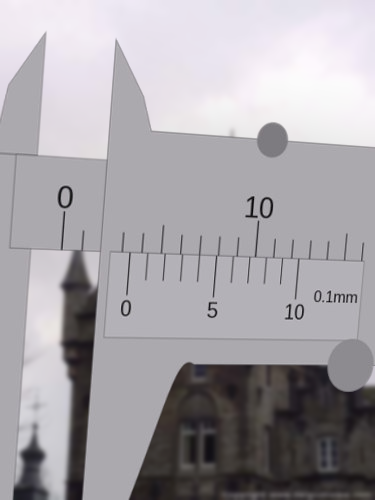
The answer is 3.4 mm
